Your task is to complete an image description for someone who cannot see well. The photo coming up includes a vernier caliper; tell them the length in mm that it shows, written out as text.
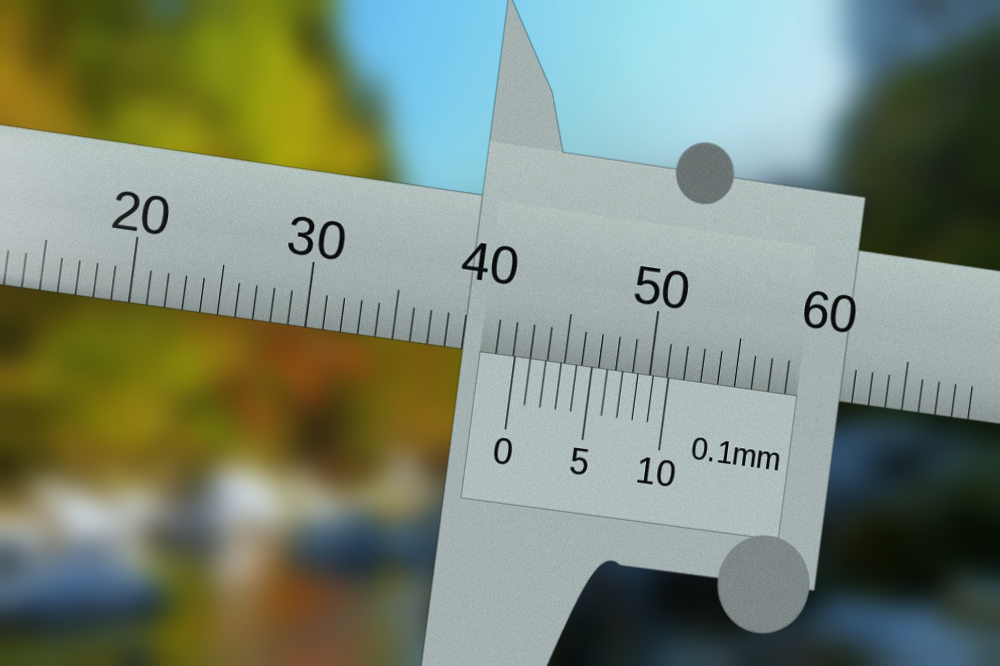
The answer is 42.1 mm
